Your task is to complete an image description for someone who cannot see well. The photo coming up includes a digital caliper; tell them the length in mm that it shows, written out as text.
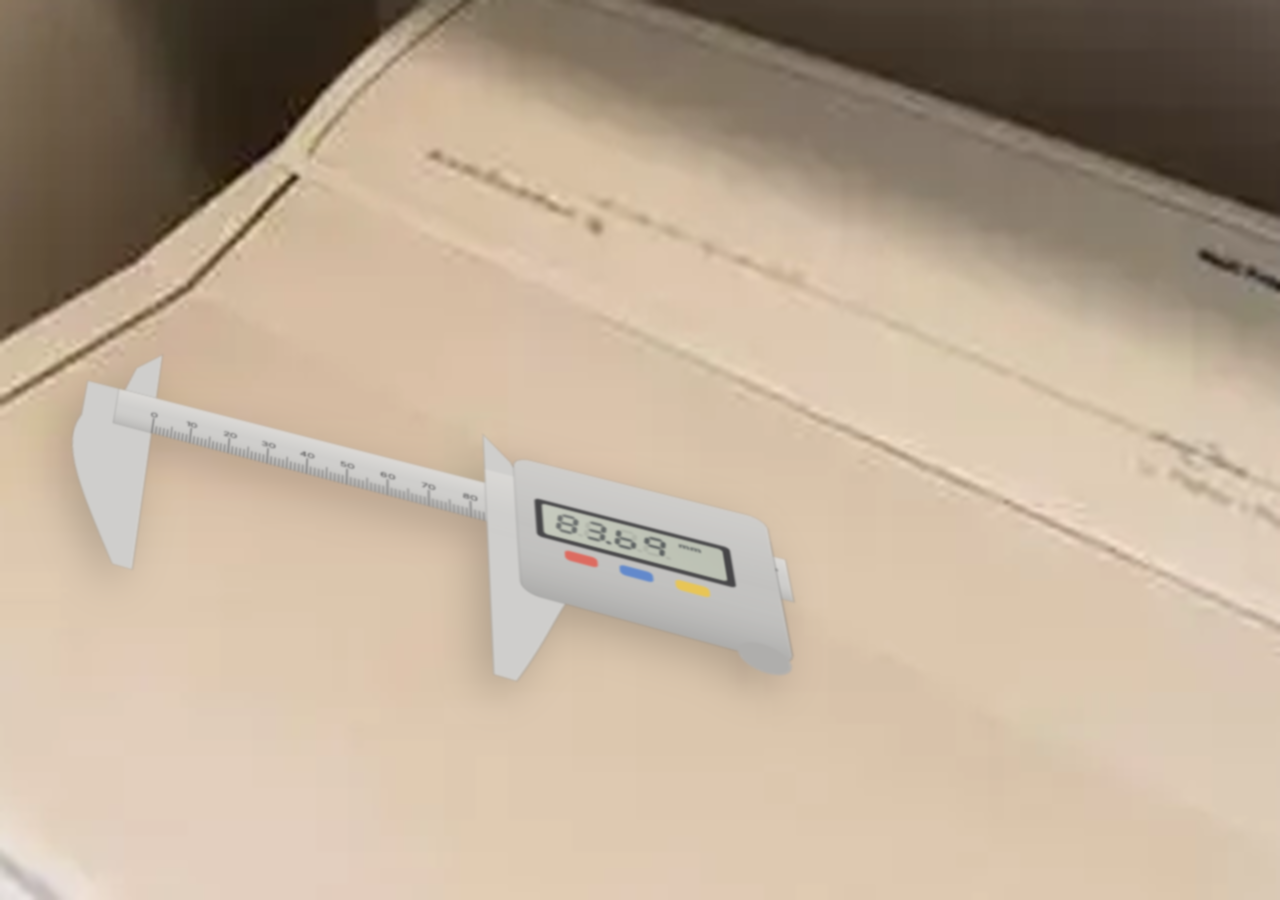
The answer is 83.69 mm
